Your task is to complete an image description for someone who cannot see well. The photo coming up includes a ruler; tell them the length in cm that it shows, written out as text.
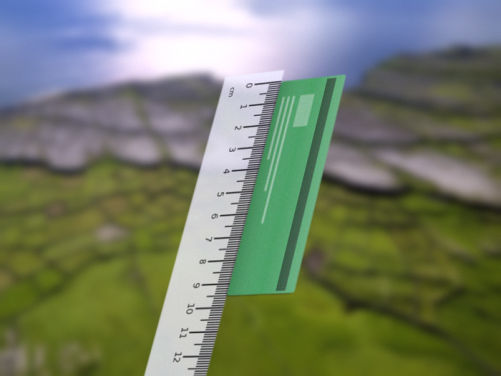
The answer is 9.5 cm
